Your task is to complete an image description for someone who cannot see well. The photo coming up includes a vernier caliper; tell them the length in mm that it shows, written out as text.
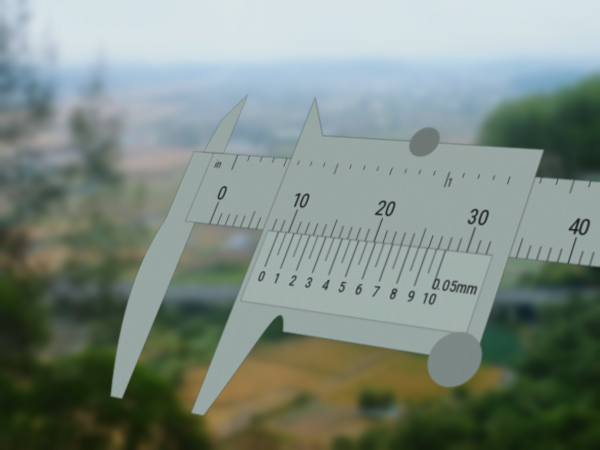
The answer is 8.8 mm
